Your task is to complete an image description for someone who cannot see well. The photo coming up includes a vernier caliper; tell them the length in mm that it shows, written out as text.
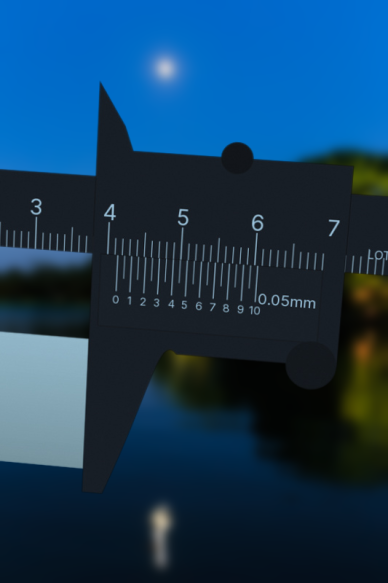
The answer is 41.4 mm
